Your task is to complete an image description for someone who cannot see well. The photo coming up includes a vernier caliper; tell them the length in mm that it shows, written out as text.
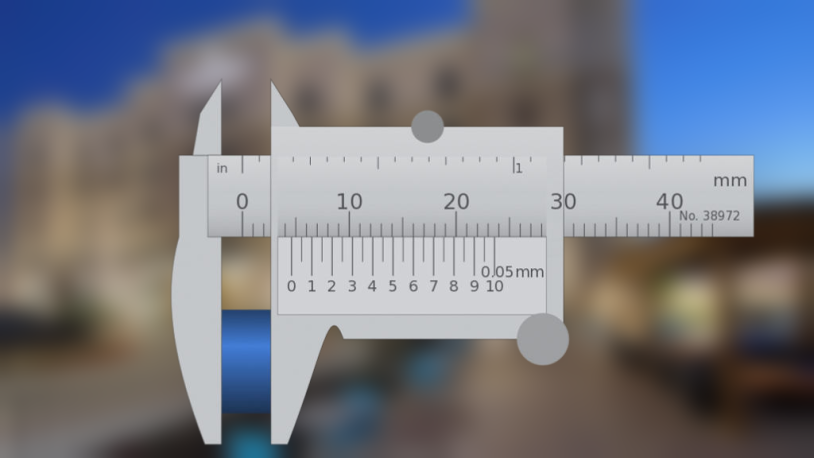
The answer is 4.6 mm
